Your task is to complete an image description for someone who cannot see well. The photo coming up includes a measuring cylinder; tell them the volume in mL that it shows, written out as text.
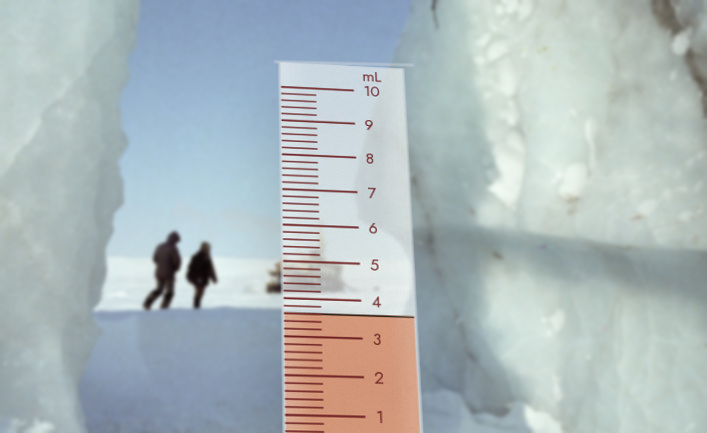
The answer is 3.6 mL
